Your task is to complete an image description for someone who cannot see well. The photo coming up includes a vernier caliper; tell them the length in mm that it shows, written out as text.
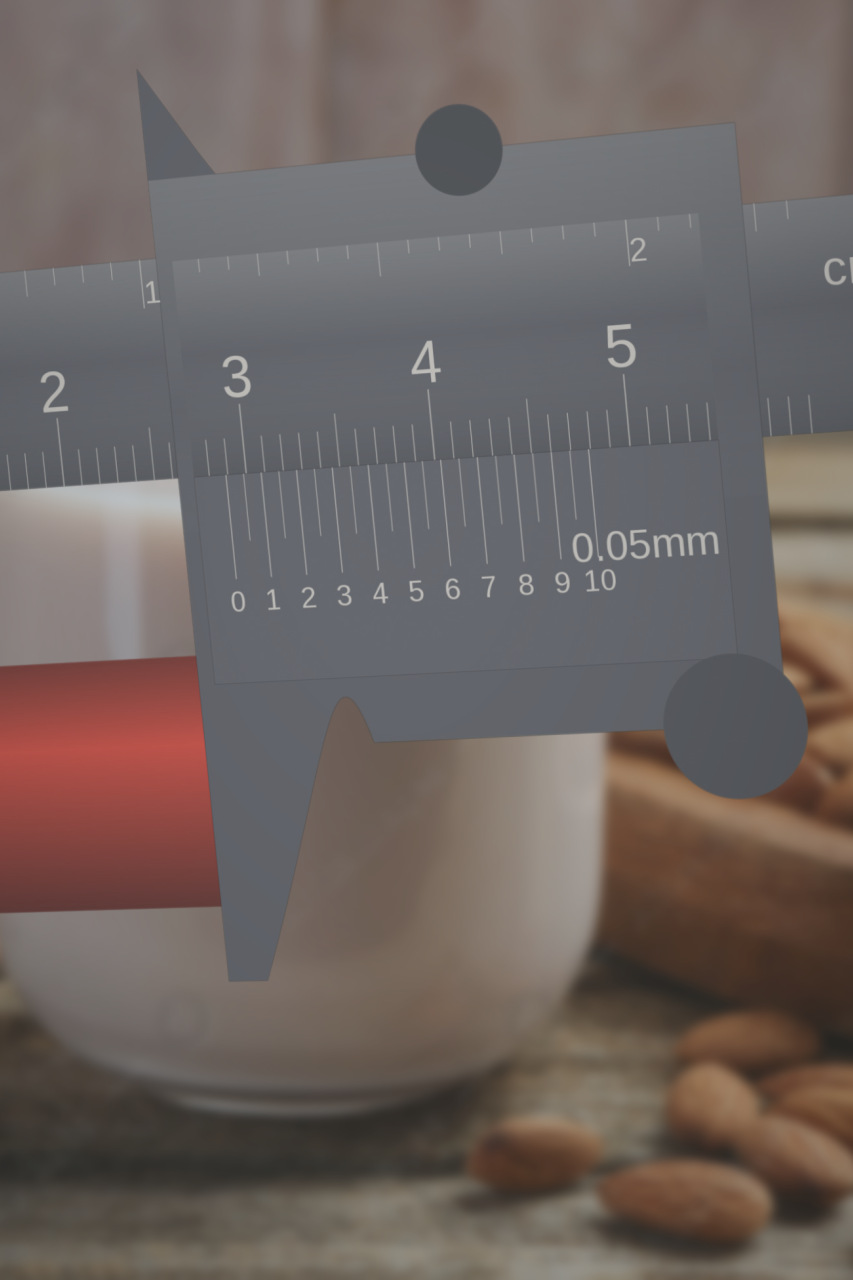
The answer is 28.9 mm
